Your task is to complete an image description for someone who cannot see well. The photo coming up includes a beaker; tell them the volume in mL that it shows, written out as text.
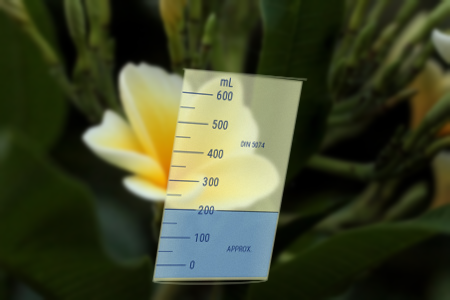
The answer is 200 mL
